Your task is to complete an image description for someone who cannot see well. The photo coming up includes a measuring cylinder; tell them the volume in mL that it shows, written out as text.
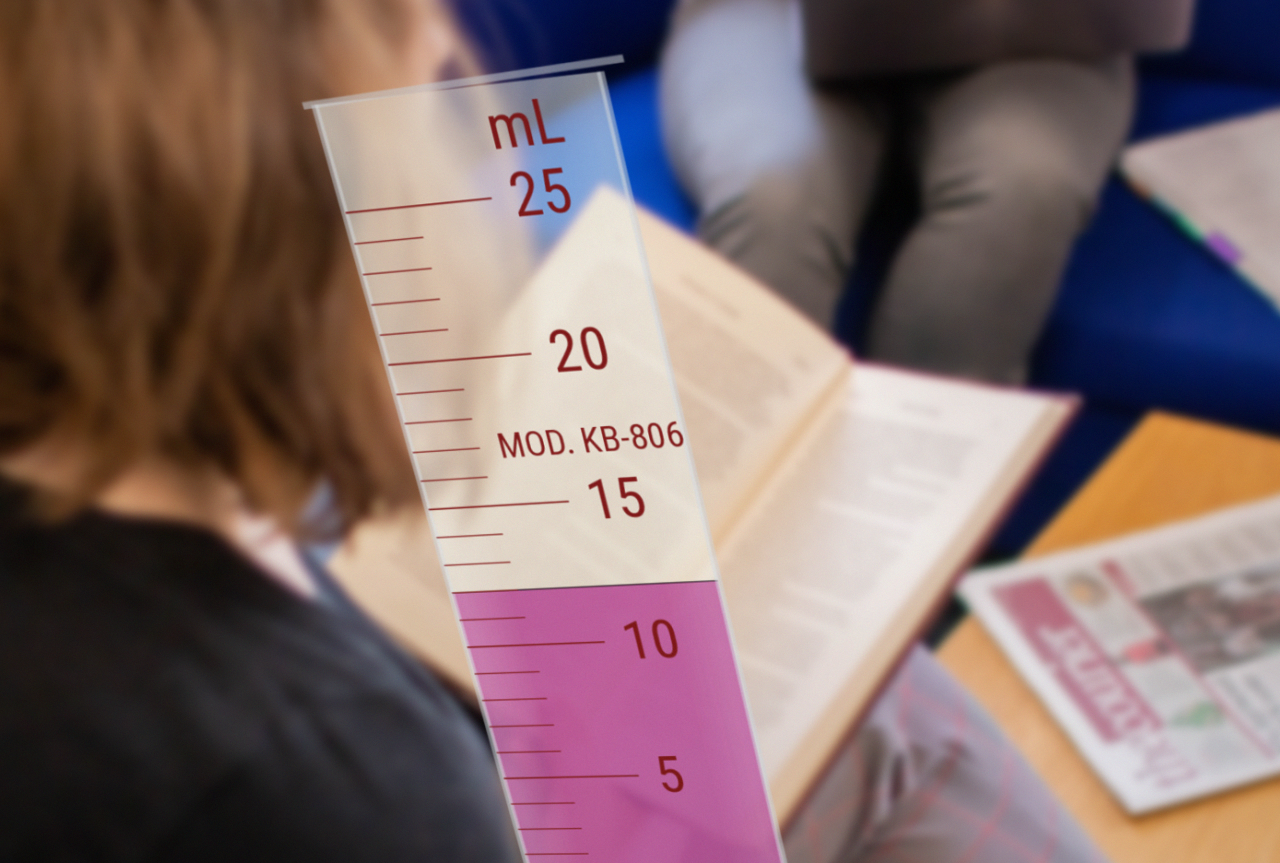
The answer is 12 mL
